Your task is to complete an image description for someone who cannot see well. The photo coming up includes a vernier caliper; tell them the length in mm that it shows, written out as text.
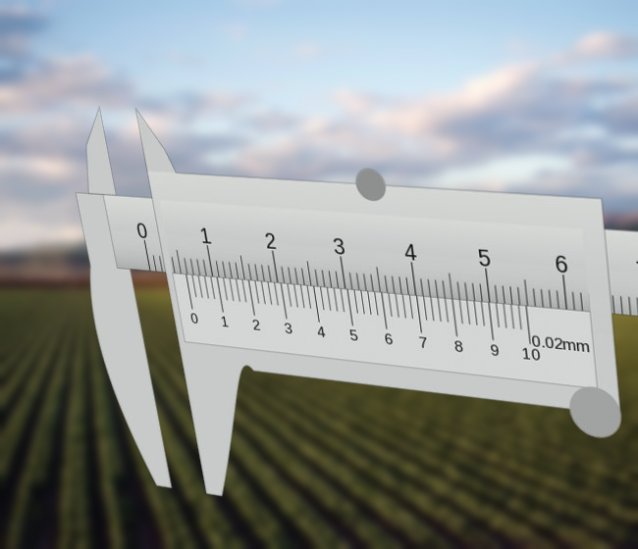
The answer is 5.8 mm
